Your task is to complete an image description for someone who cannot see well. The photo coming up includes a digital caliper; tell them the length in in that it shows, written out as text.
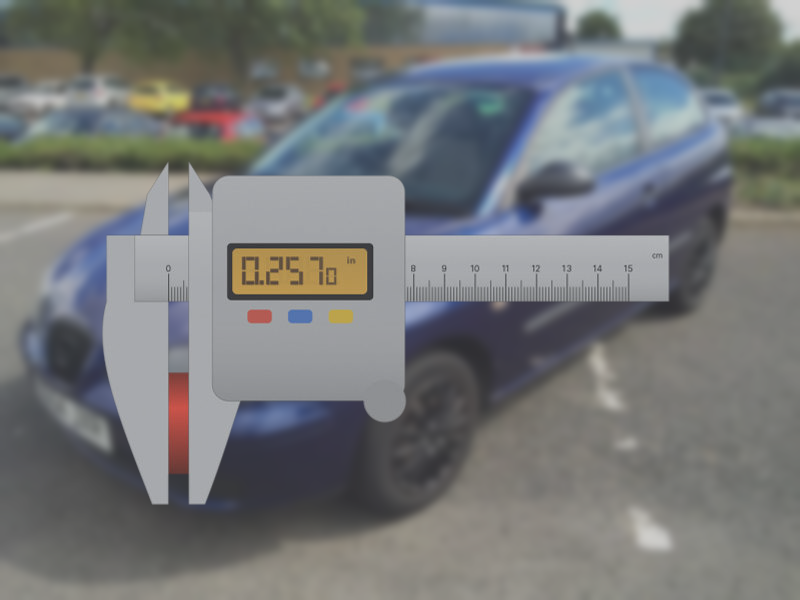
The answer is 0.2570 in
